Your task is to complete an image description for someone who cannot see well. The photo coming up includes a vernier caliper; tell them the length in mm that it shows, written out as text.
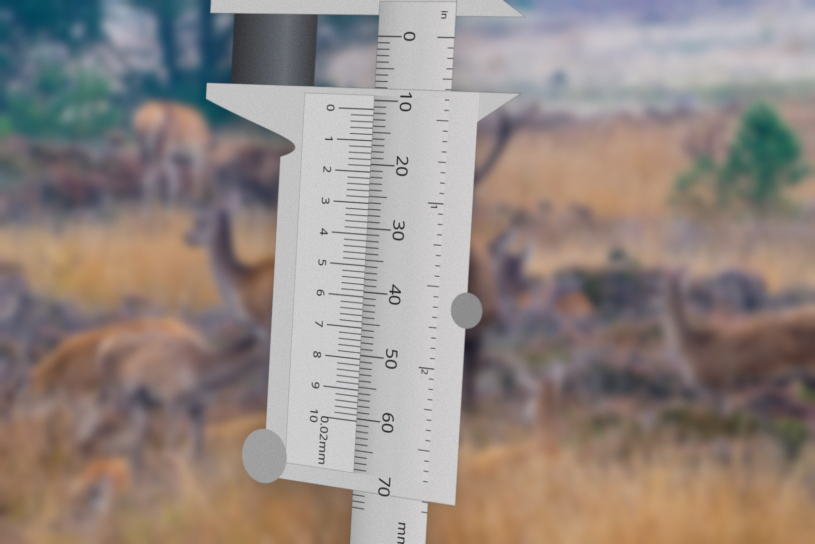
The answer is 11.4 mm
